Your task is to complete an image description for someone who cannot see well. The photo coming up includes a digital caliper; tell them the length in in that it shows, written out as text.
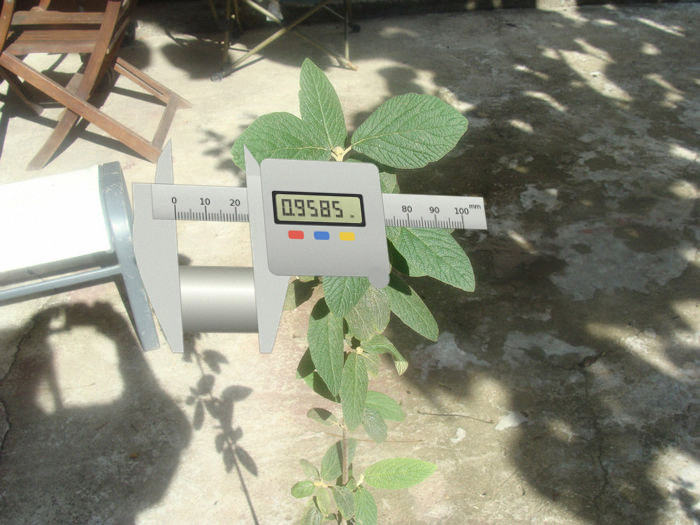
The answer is 0.9585 in
